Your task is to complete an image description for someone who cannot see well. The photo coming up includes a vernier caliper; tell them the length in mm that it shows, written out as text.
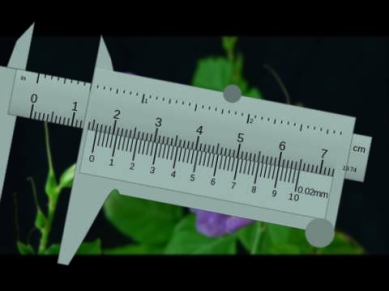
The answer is 16.0 mm
